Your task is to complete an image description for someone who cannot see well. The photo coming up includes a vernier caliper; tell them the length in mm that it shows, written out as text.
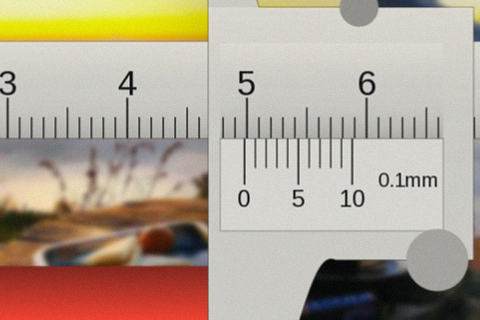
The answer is 49.8 mm
